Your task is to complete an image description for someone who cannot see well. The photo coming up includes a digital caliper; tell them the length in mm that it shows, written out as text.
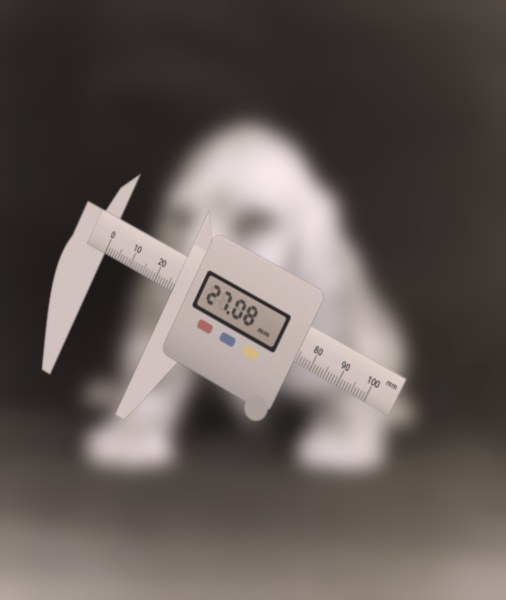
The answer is 27.08 mm
